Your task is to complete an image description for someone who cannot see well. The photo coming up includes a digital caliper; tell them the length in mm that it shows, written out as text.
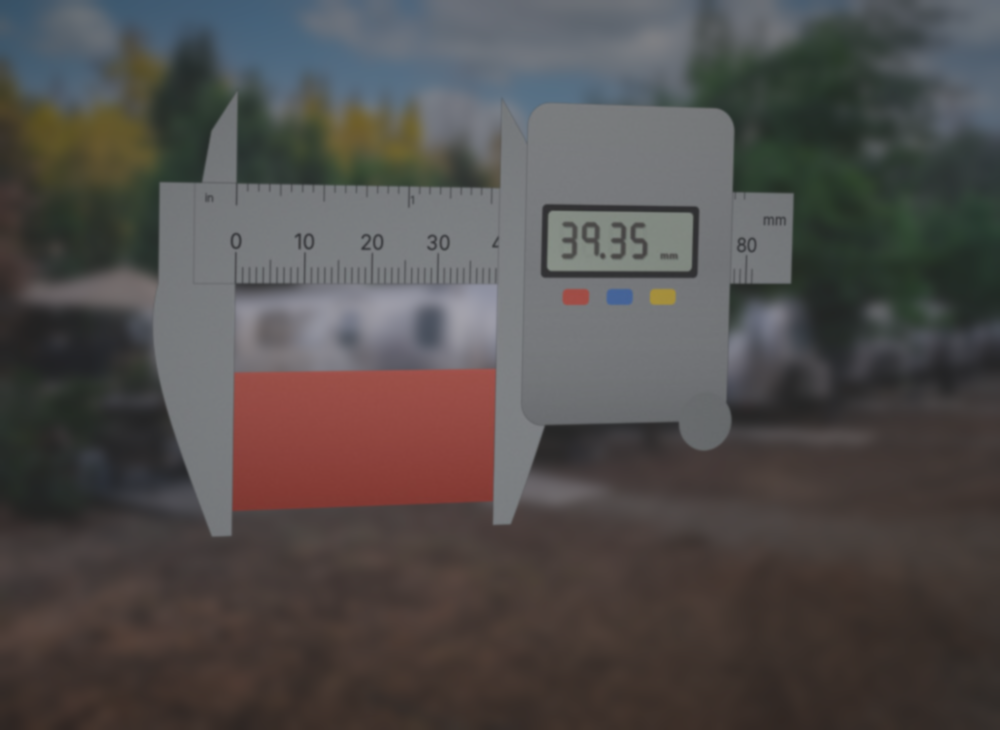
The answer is 39.35 mm
